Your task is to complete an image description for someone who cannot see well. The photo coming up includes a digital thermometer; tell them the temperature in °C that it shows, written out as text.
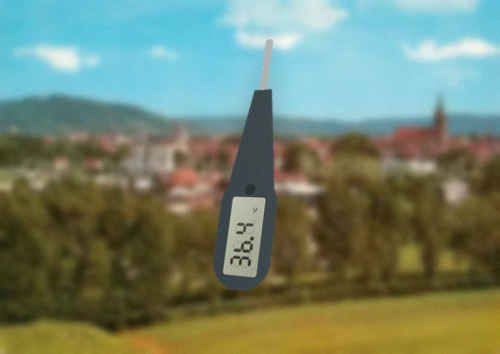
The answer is 36.4 °C
